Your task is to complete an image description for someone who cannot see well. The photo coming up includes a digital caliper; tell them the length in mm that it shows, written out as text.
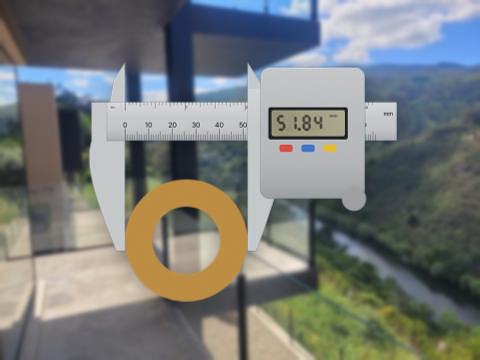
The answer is 51.84 mm
